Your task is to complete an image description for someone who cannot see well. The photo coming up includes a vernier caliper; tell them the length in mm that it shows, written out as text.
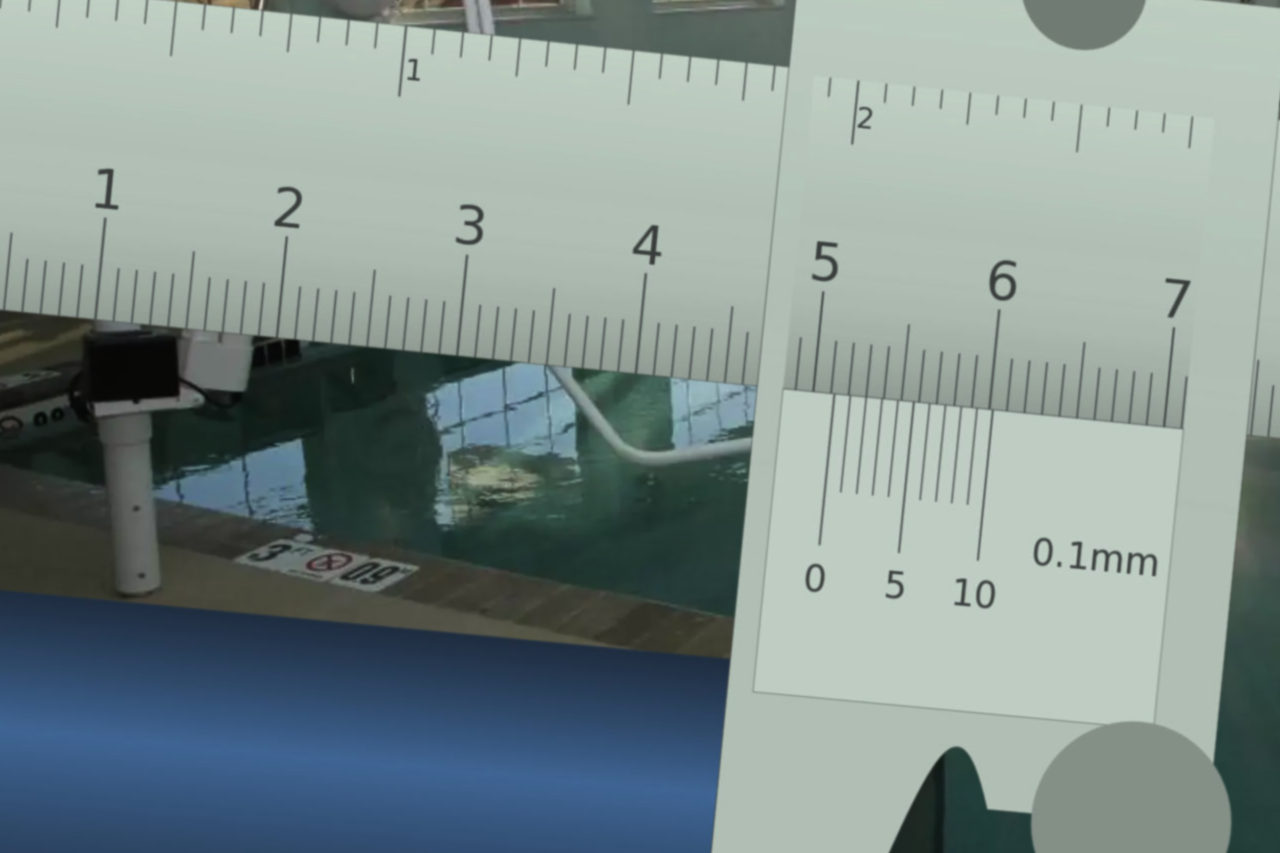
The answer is 51.2 mm
